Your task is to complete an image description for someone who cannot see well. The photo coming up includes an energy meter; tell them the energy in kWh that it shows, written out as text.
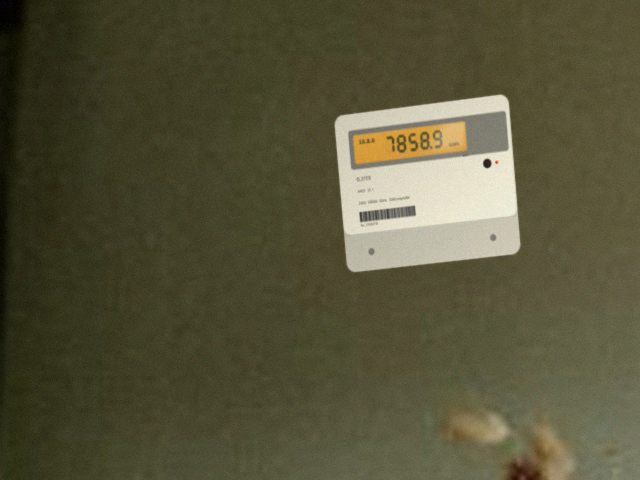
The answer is 7858.9 kWh
